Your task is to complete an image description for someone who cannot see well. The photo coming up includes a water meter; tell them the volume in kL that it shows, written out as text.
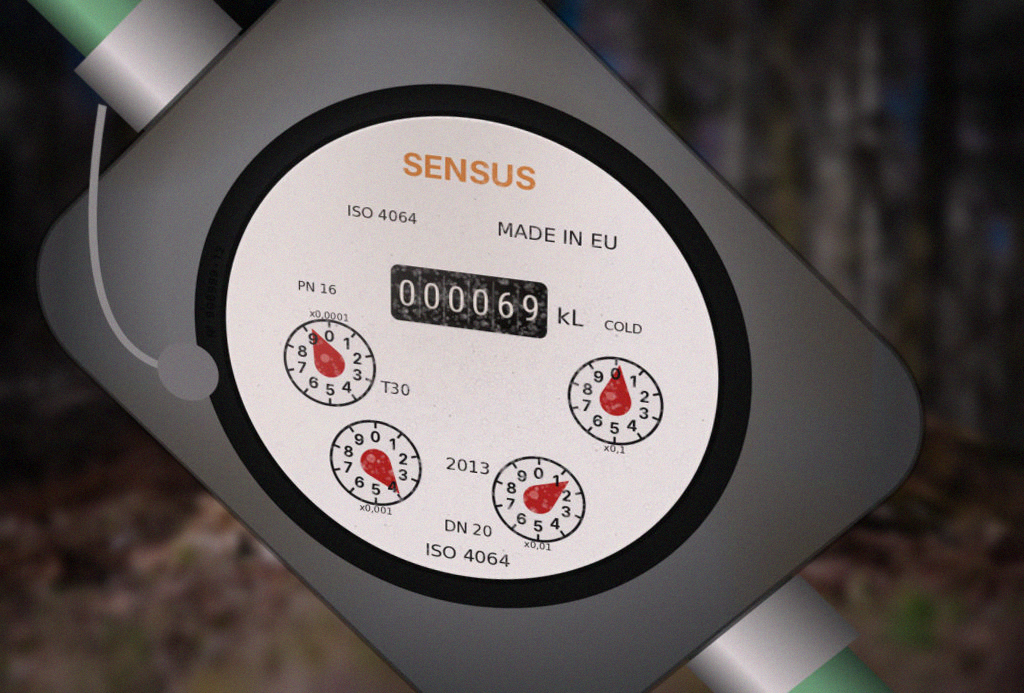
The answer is 69.0139 kL
